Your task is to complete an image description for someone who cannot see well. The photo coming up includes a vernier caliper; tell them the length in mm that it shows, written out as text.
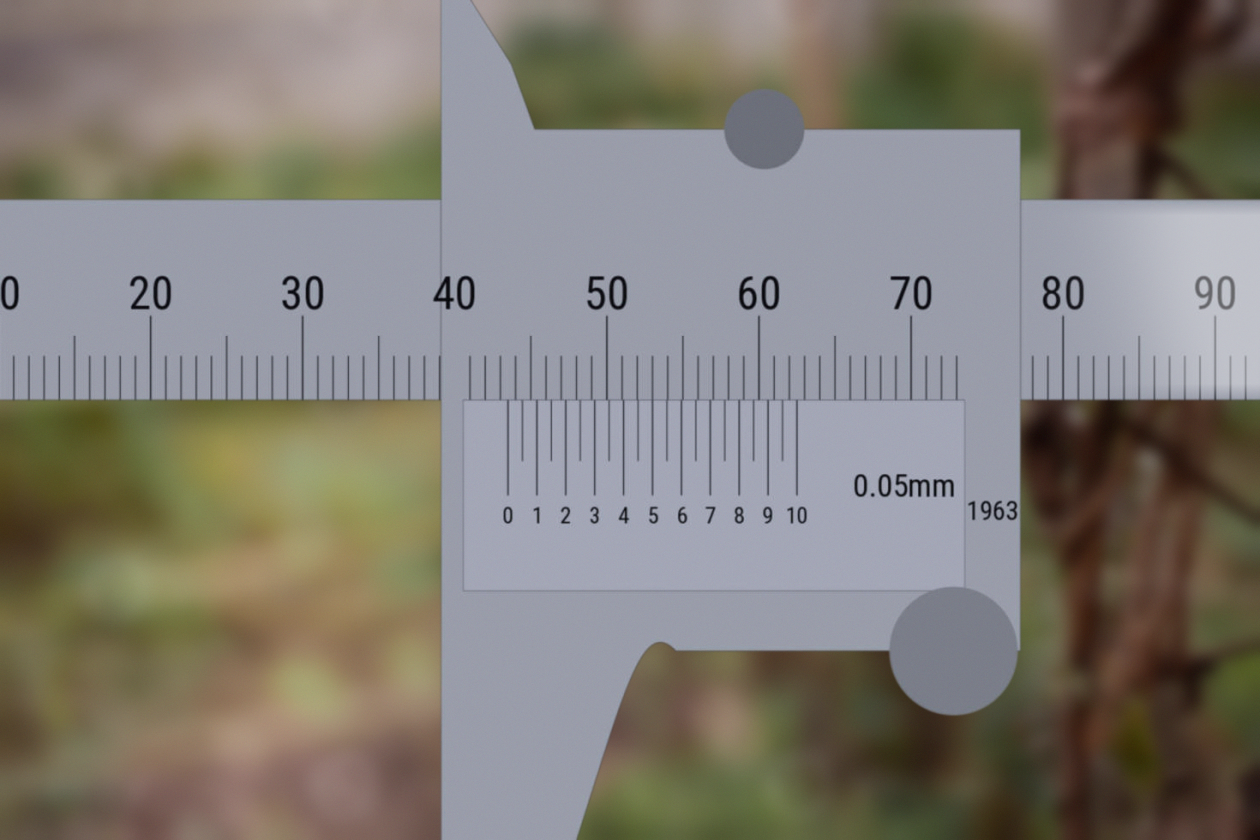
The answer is 43.5 mm
